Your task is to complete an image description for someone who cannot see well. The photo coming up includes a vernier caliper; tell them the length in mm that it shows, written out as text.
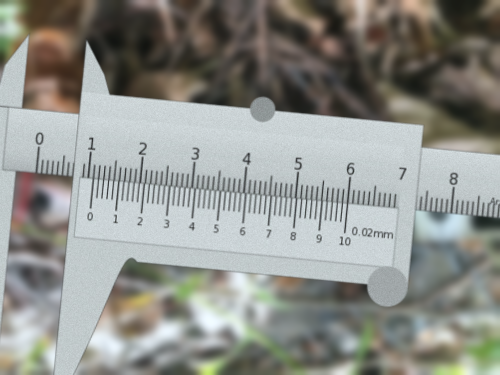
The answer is 11.0 mm
